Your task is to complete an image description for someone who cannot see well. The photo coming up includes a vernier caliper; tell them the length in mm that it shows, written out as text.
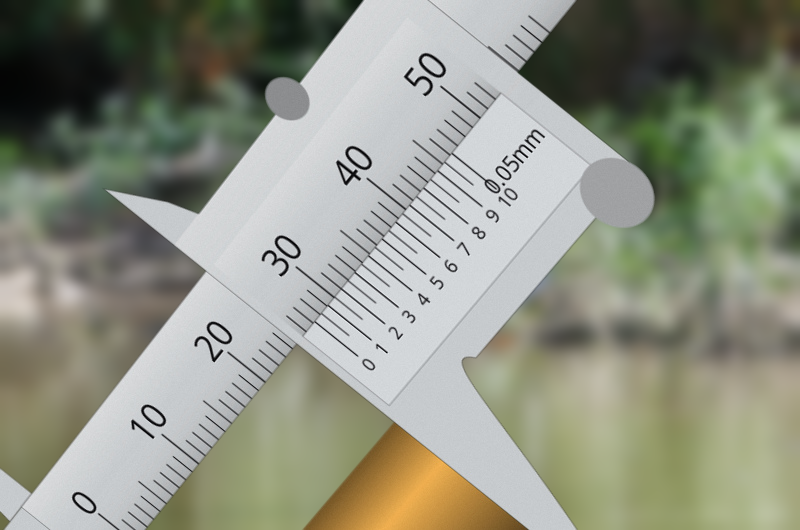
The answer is 27.2 mm
